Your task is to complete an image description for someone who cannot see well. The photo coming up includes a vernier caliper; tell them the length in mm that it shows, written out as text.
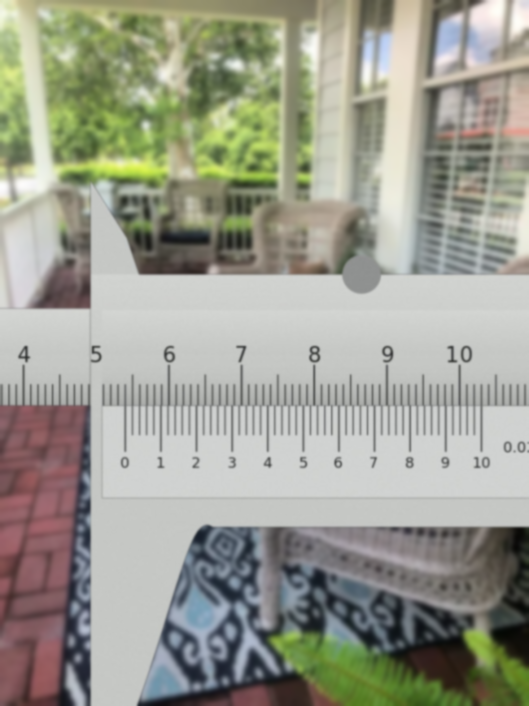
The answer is 54.0 mm
